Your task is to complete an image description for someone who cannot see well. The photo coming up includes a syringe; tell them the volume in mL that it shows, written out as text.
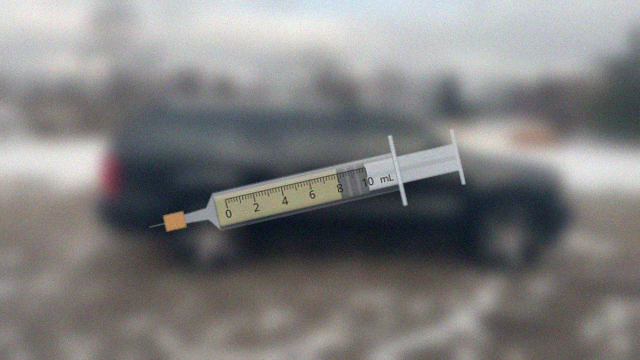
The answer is 8 mL
